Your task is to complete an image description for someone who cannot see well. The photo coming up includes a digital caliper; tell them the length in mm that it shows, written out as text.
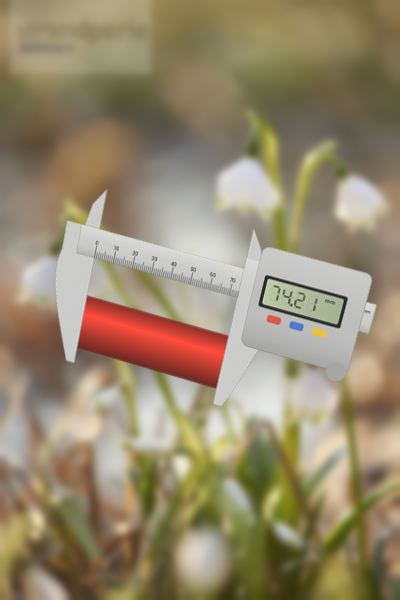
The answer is 74.21 mm
